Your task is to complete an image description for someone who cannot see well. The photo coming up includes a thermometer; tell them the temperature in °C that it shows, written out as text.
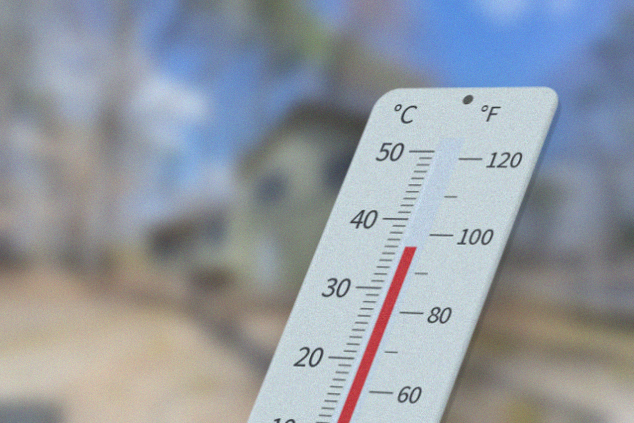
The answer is 36 °C
